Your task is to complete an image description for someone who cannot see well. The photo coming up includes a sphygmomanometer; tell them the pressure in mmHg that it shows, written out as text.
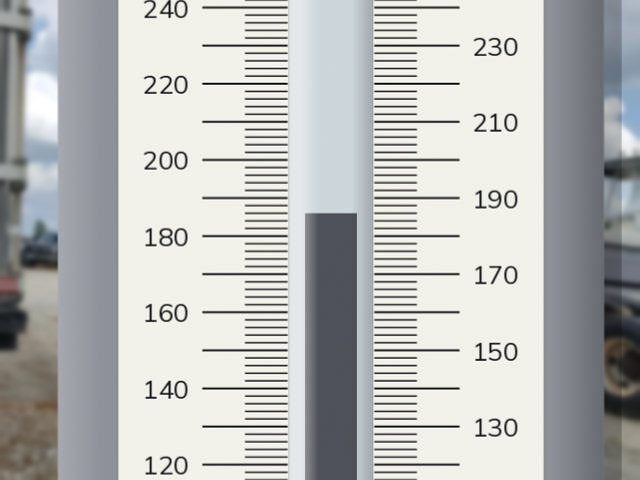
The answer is 186 mmHg
